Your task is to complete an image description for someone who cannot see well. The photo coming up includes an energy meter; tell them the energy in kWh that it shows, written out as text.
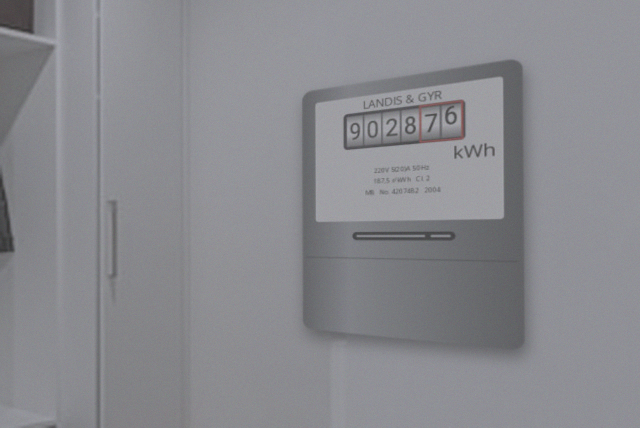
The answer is 9028.76 kWh
